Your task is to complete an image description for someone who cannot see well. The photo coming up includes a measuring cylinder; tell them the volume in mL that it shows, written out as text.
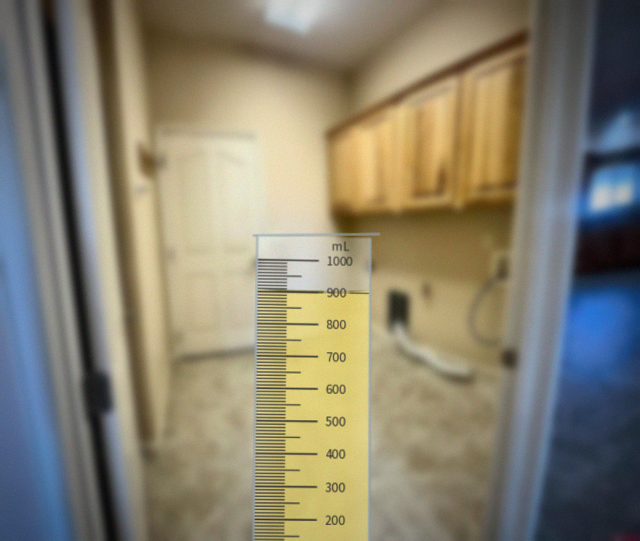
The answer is 900 mL
